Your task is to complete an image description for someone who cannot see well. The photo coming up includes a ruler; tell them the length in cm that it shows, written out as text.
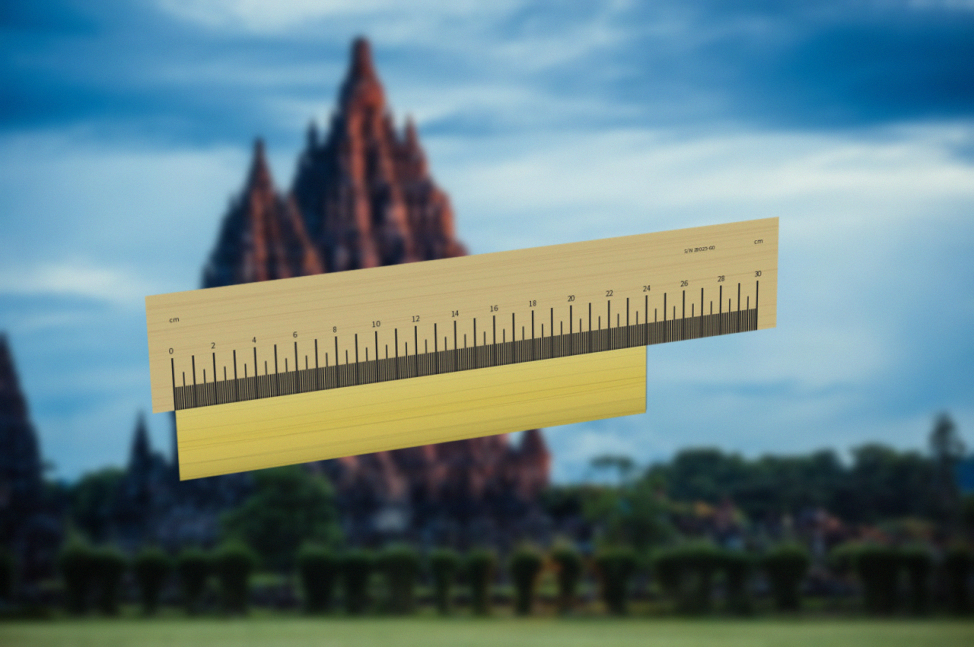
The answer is 24 cm
